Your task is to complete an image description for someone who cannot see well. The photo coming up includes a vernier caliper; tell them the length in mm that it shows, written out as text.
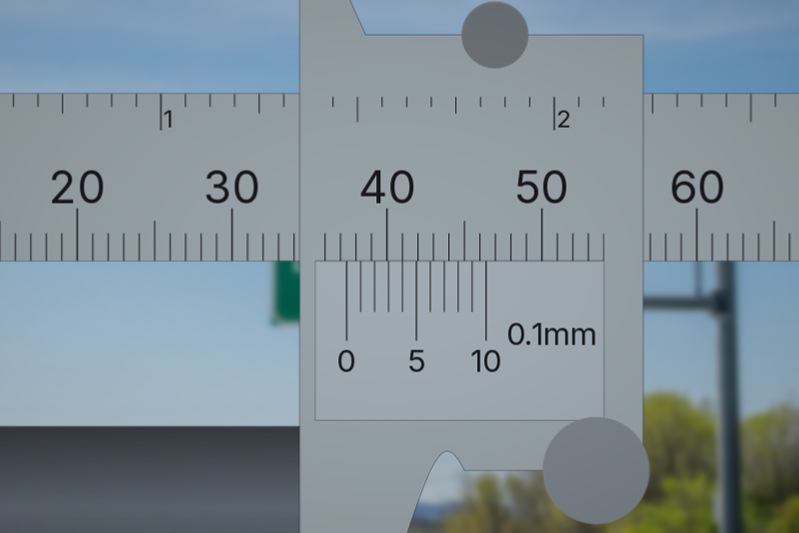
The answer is 37.4 mm
